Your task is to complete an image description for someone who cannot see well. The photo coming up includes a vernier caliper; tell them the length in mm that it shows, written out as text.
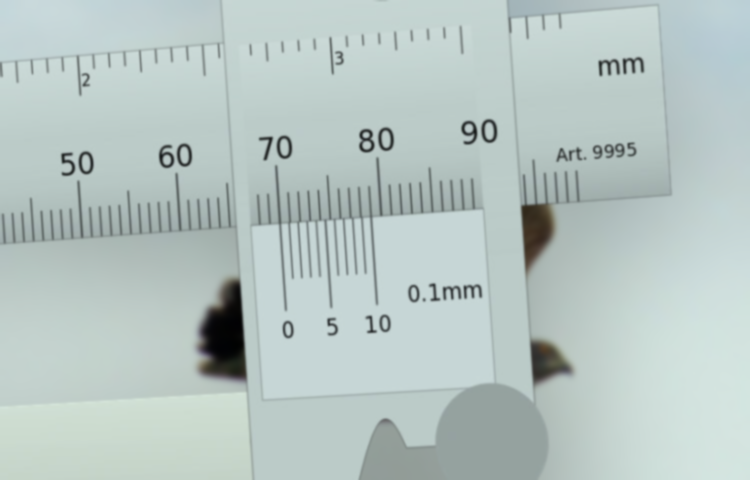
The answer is 70.0 mm
